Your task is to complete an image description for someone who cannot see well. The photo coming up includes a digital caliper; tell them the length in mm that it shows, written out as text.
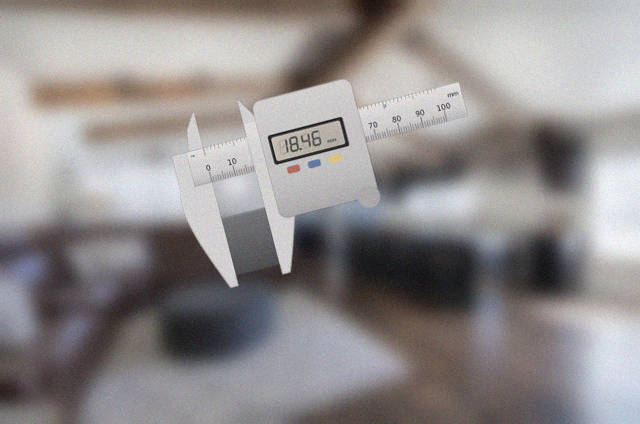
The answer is 18.46 mm
